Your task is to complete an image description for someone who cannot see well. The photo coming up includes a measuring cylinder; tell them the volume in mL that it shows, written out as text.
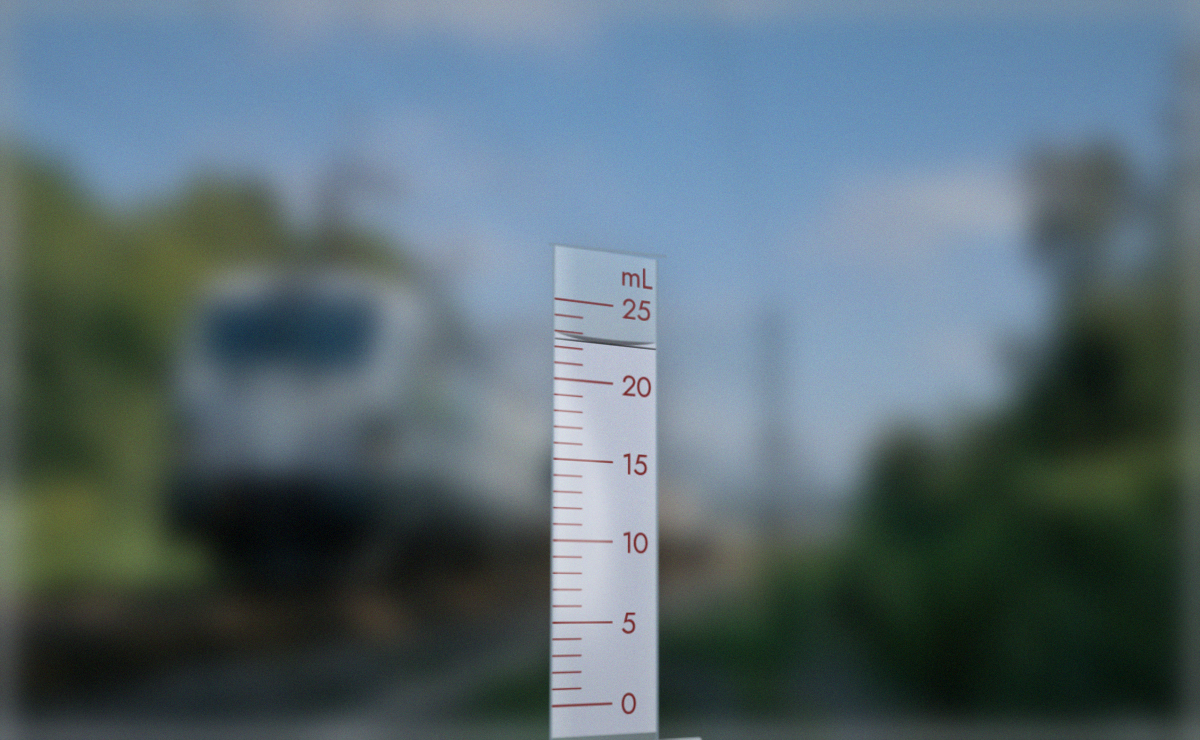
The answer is 22.5 mL
